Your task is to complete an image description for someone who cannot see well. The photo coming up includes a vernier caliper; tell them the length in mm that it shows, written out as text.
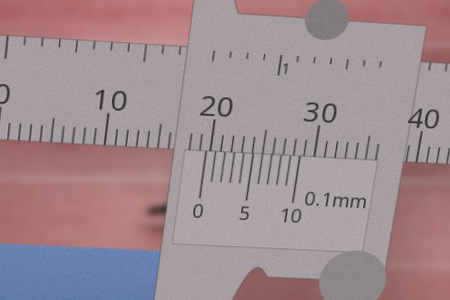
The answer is 19.6 mm
